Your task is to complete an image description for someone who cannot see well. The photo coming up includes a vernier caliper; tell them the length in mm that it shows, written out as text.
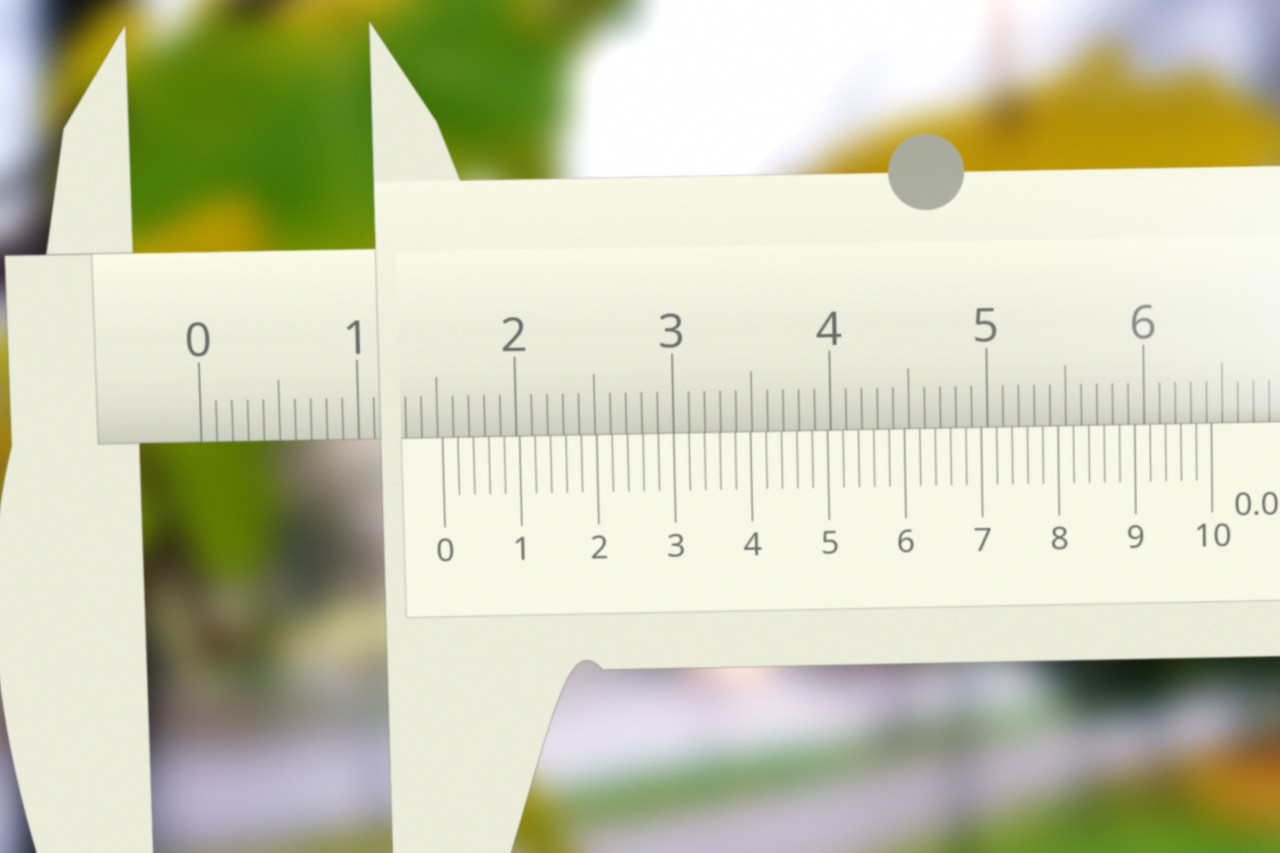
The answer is 15.3 mm
